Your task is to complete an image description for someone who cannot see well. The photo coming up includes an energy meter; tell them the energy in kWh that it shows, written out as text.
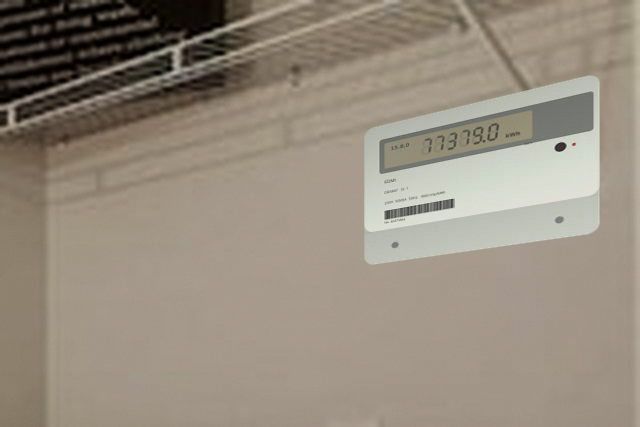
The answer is 77379.0 kWh
